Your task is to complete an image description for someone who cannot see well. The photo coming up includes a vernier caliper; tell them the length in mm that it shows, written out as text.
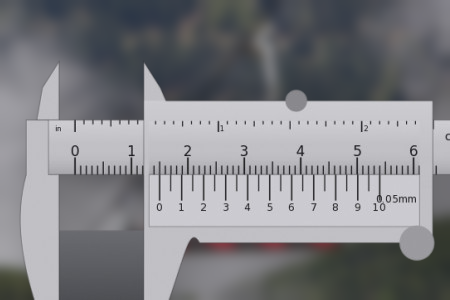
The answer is 15.0 mm
